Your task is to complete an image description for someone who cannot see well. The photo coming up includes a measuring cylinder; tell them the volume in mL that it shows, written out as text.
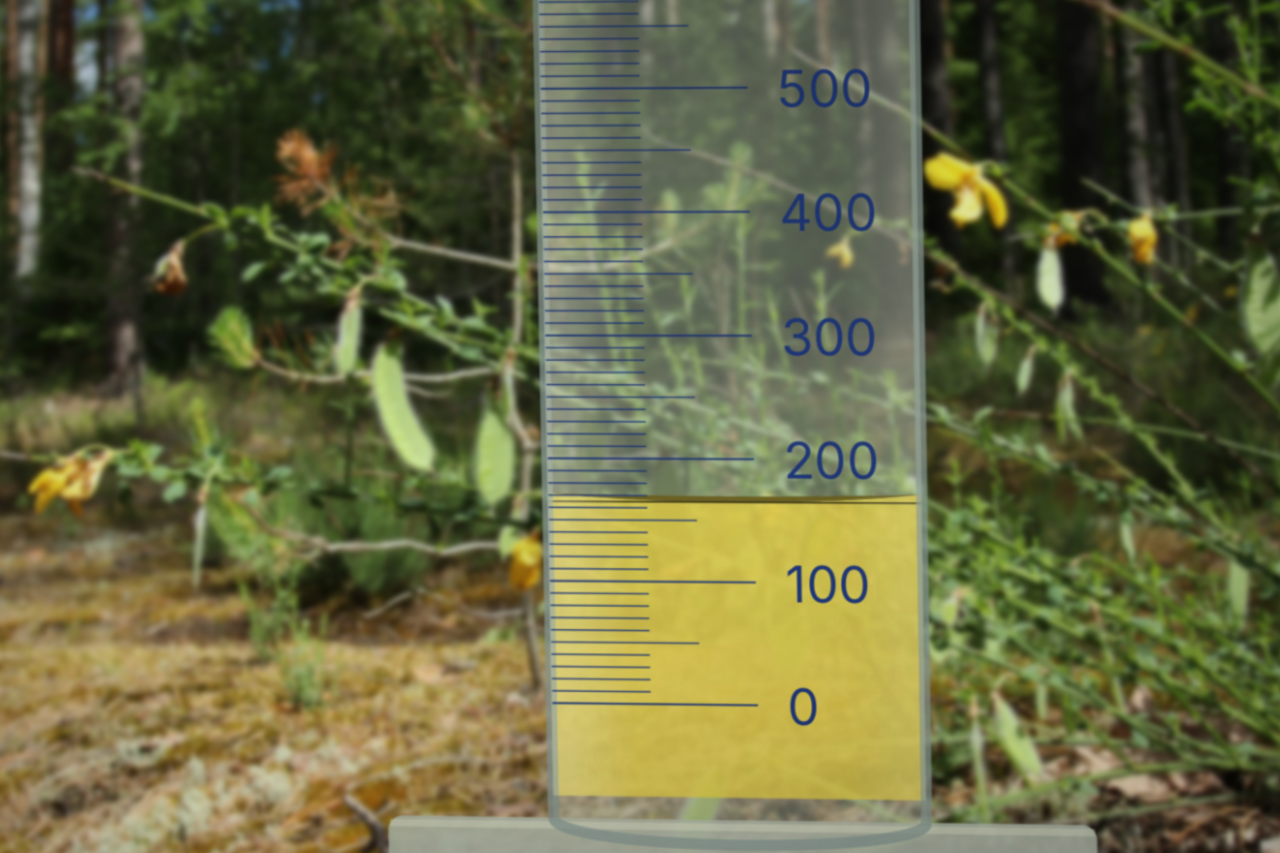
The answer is 165 mL
